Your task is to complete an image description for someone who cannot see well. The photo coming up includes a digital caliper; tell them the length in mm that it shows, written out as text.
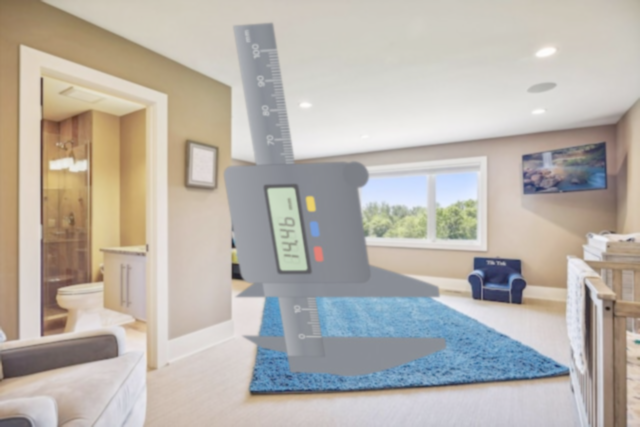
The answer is 14.46 mm
